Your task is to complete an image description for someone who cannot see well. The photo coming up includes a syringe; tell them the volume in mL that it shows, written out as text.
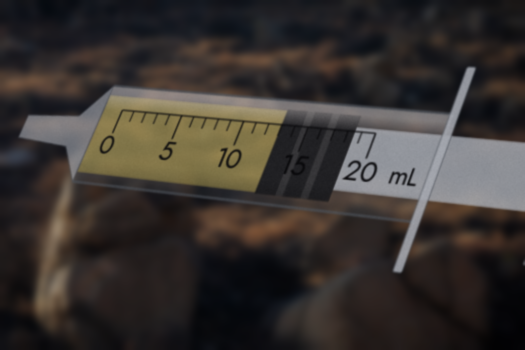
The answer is 13 mL
